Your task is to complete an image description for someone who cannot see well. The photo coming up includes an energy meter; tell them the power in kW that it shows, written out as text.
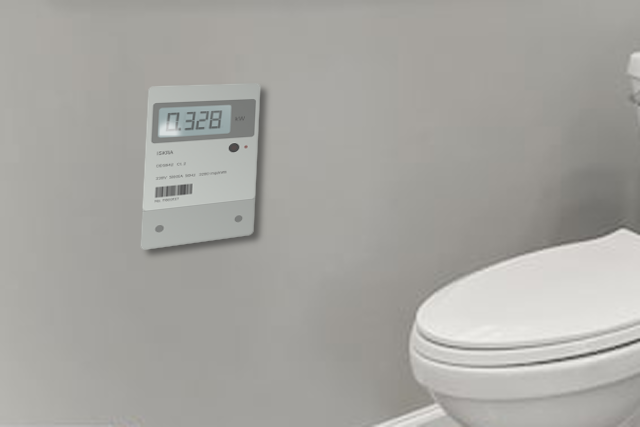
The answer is 0.328 kW
